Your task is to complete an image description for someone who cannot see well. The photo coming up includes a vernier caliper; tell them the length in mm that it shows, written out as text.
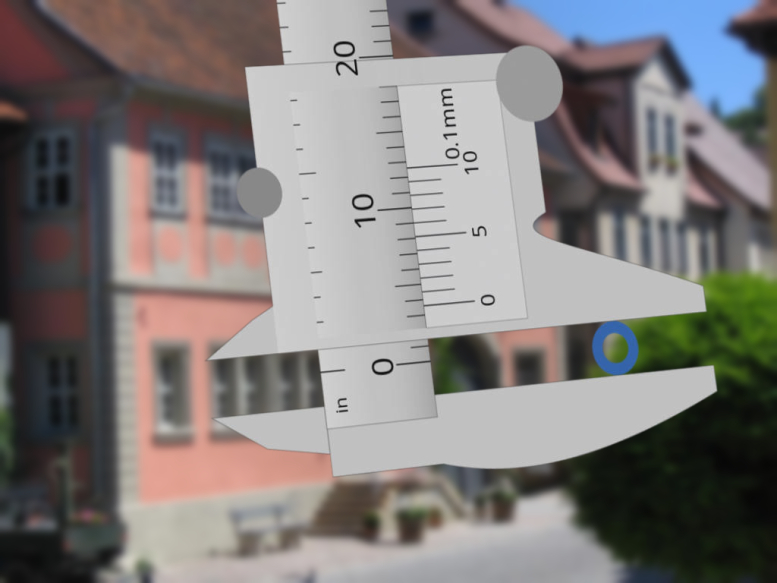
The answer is 3.6 mm
